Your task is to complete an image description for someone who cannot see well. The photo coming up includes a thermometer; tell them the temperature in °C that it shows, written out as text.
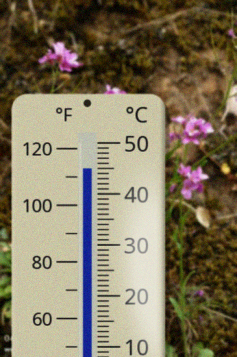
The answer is 45 °C
